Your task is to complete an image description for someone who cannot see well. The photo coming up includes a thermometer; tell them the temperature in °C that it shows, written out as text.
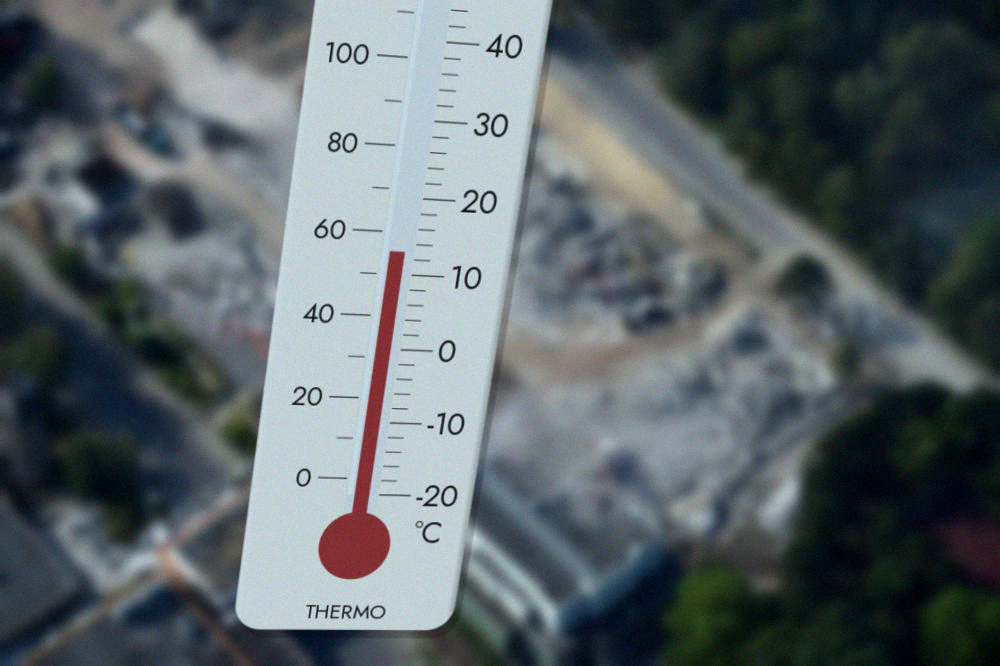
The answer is 13 °C
